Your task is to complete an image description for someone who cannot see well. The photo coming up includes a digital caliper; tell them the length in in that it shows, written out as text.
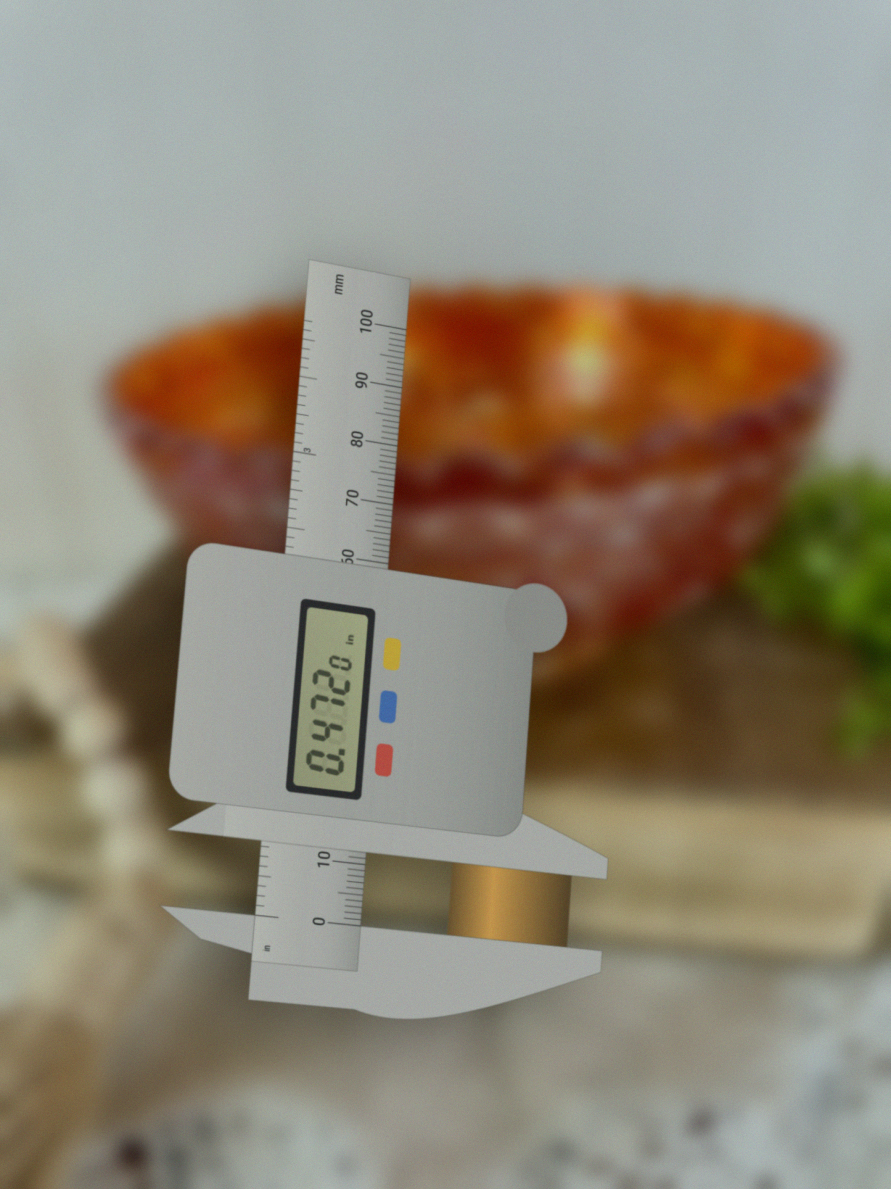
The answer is 0.4720 in
